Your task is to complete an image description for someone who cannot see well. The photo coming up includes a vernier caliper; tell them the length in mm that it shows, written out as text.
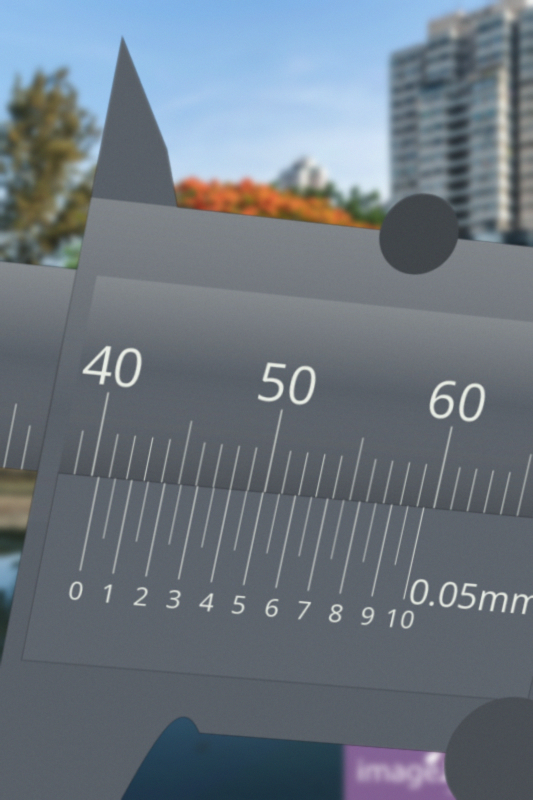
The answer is 40.4 mm
